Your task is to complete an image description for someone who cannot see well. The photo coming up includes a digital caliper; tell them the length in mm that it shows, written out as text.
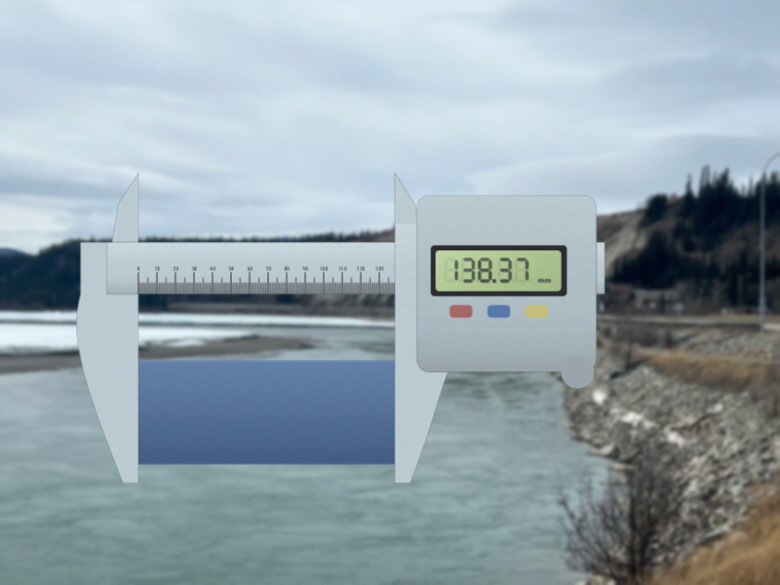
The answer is 138.37 mm
